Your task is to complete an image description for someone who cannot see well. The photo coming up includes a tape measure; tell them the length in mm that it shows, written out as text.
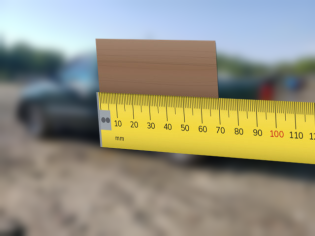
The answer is 70 mm
